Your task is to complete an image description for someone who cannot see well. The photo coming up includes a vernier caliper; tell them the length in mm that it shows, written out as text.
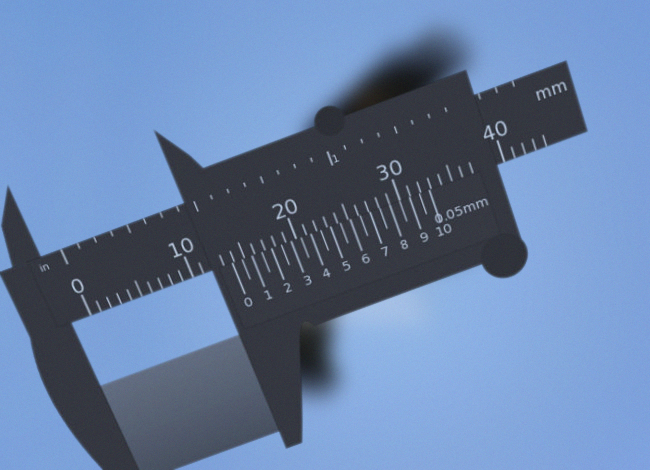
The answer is 13.8 mm
